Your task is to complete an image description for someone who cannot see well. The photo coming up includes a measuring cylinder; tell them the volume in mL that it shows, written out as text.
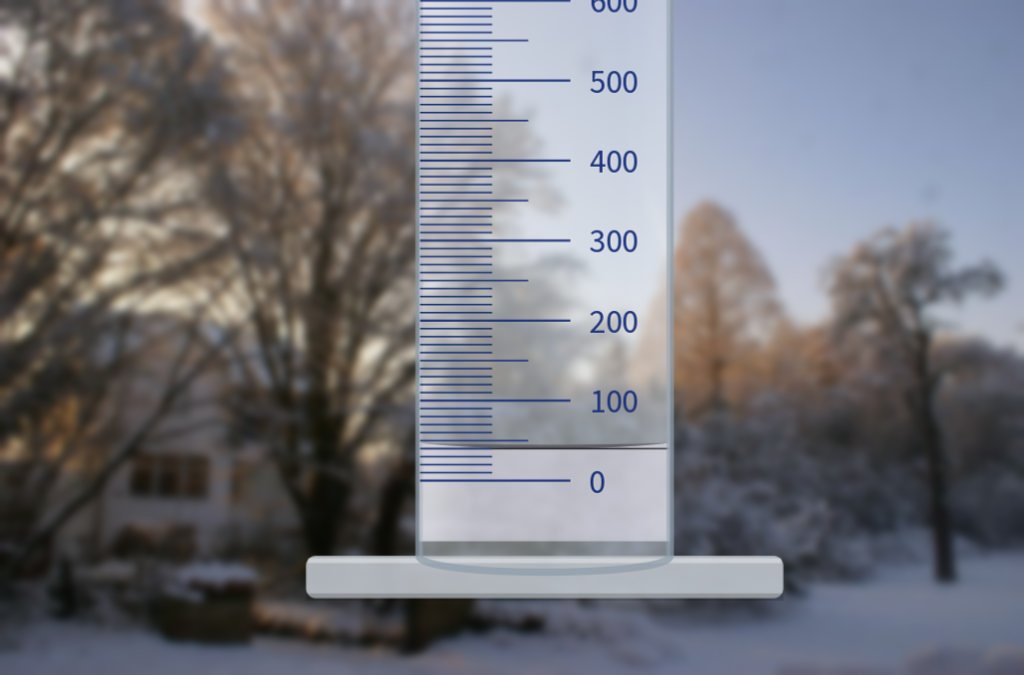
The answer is 40 mL
